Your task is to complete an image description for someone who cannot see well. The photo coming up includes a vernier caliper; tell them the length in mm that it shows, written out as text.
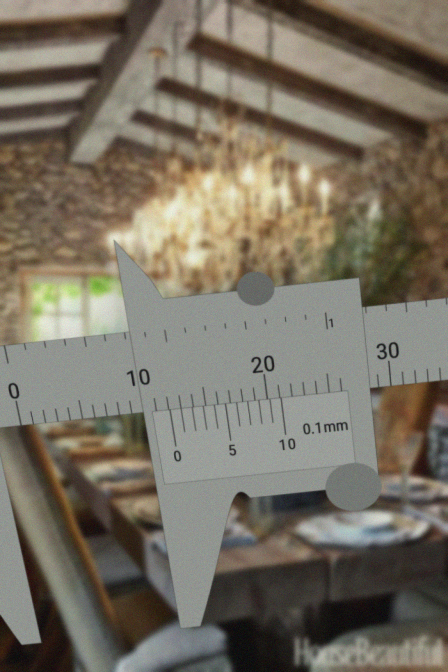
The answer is 12.1 mm
